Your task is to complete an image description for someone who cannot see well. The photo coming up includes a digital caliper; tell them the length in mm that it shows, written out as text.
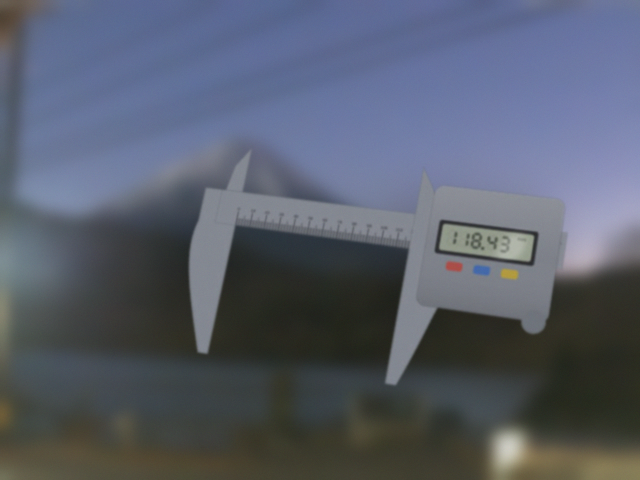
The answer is 118.43 mm
